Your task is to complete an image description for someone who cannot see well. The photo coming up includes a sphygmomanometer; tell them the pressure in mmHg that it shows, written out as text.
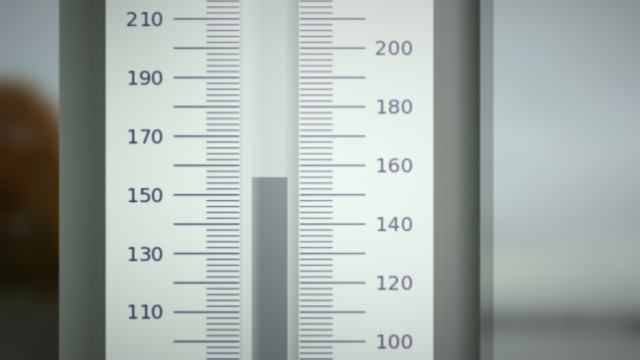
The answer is 156 mmHg
